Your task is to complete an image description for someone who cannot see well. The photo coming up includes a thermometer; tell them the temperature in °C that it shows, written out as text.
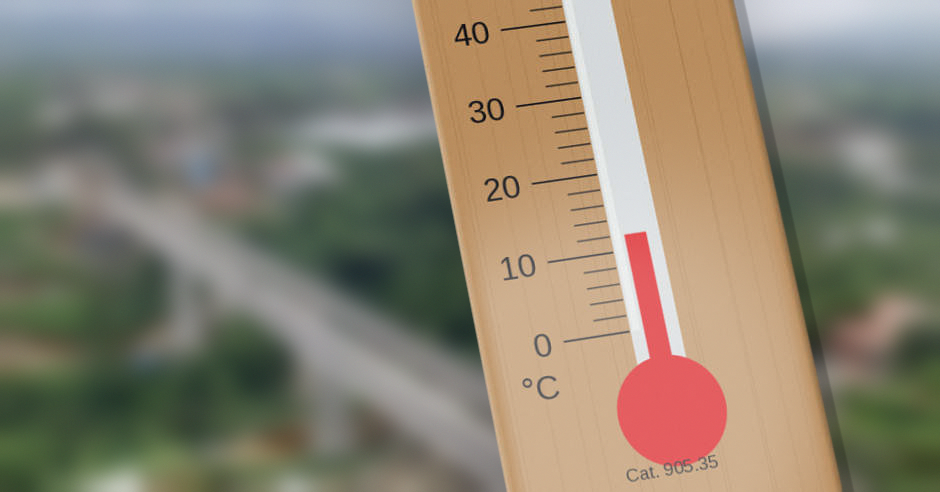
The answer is 12 °C
